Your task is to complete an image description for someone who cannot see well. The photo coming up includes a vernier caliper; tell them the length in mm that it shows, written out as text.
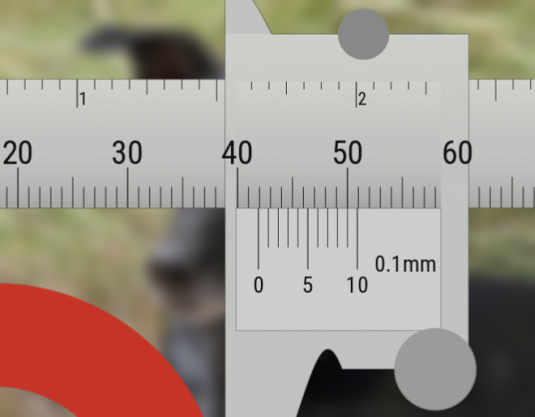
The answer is 41.9 mm
